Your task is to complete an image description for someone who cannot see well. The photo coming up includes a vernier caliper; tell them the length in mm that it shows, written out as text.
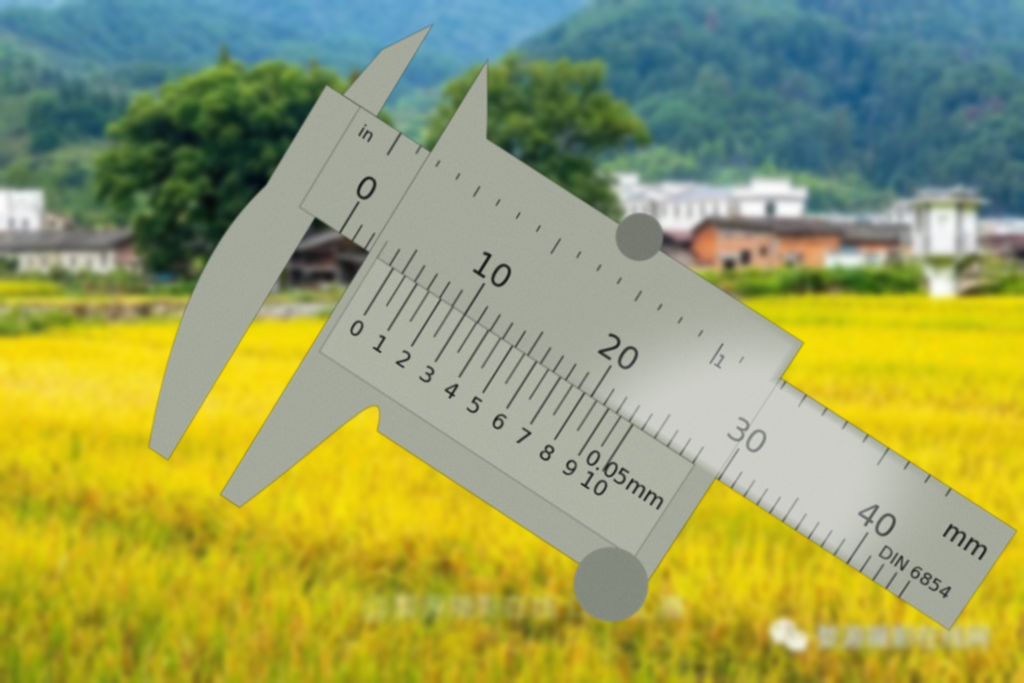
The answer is 4.3 mm
